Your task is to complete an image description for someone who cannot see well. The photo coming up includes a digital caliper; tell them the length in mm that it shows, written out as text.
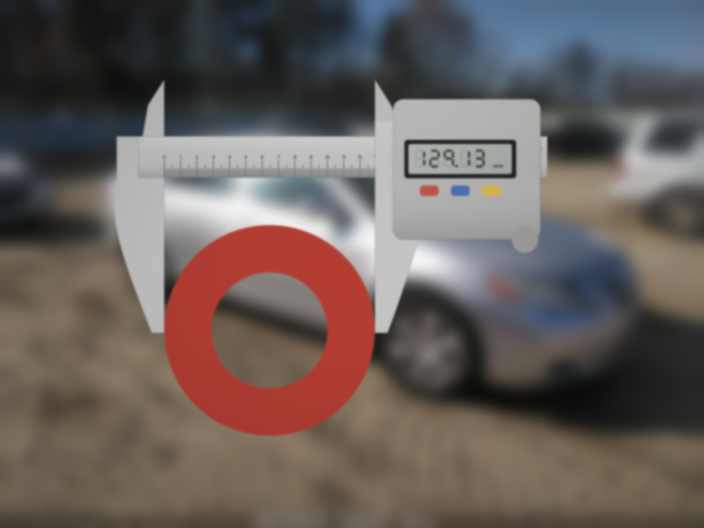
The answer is 129.13 mm
